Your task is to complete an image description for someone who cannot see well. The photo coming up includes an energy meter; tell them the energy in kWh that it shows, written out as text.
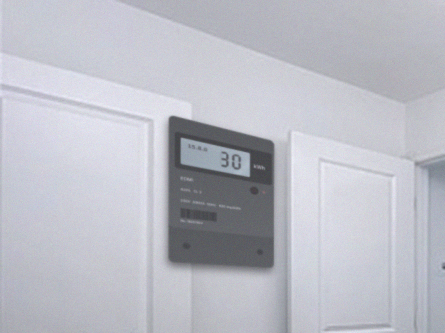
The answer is 30 kWh
